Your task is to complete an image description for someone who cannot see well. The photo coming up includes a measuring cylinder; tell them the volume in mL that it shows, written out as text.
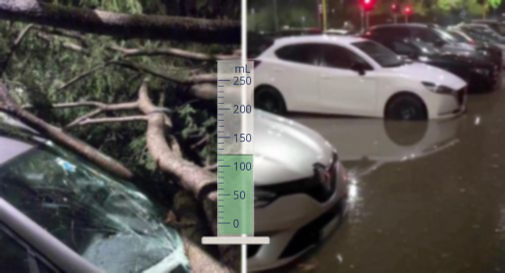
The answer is 120 mL
